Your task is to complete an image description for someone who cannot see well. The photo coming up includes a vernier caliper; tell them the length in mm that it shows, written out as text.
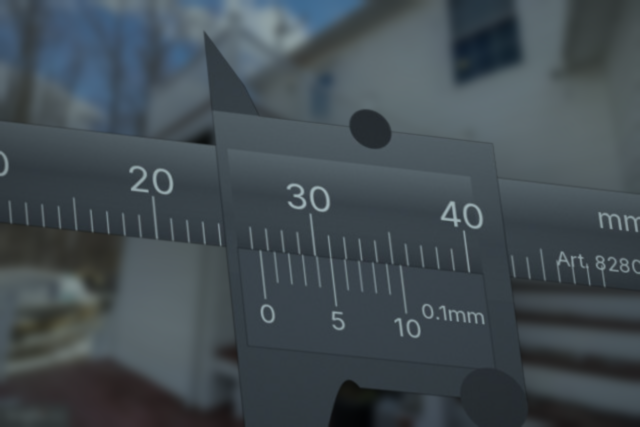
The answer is 26.5 mm
